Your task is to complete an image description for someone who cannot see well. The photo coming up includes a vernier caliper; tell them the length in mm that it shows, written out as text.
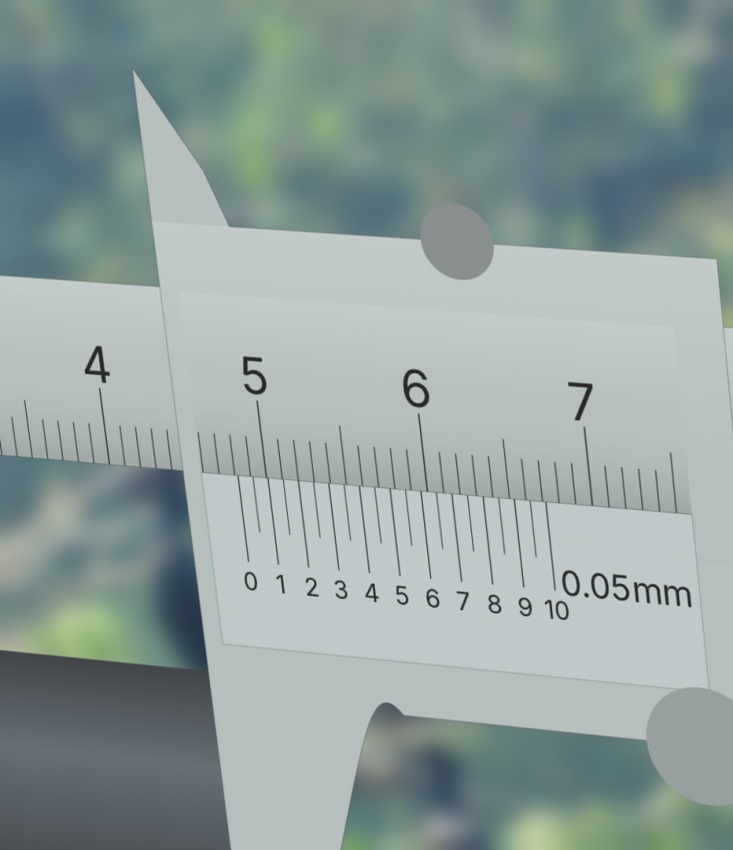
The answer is 48.2 mm
